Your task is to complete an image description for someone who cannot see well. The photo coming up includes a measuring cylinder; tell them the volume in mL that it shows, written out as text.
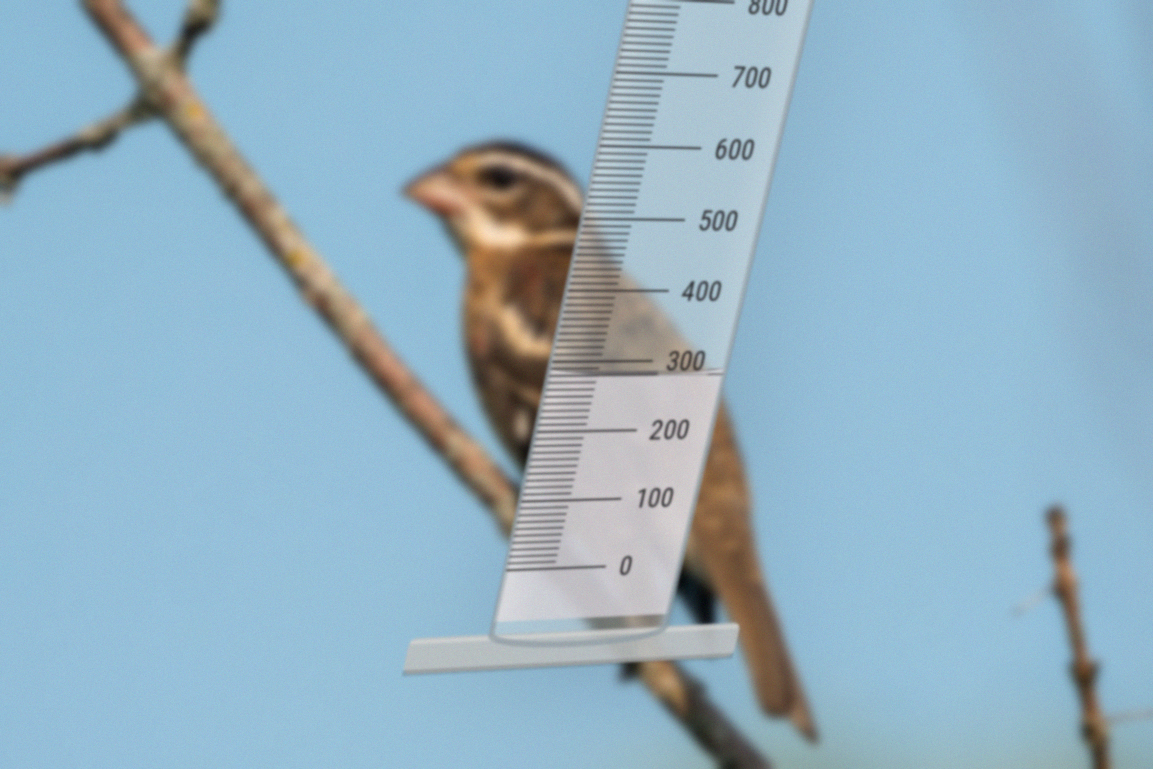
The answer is 280 mL
